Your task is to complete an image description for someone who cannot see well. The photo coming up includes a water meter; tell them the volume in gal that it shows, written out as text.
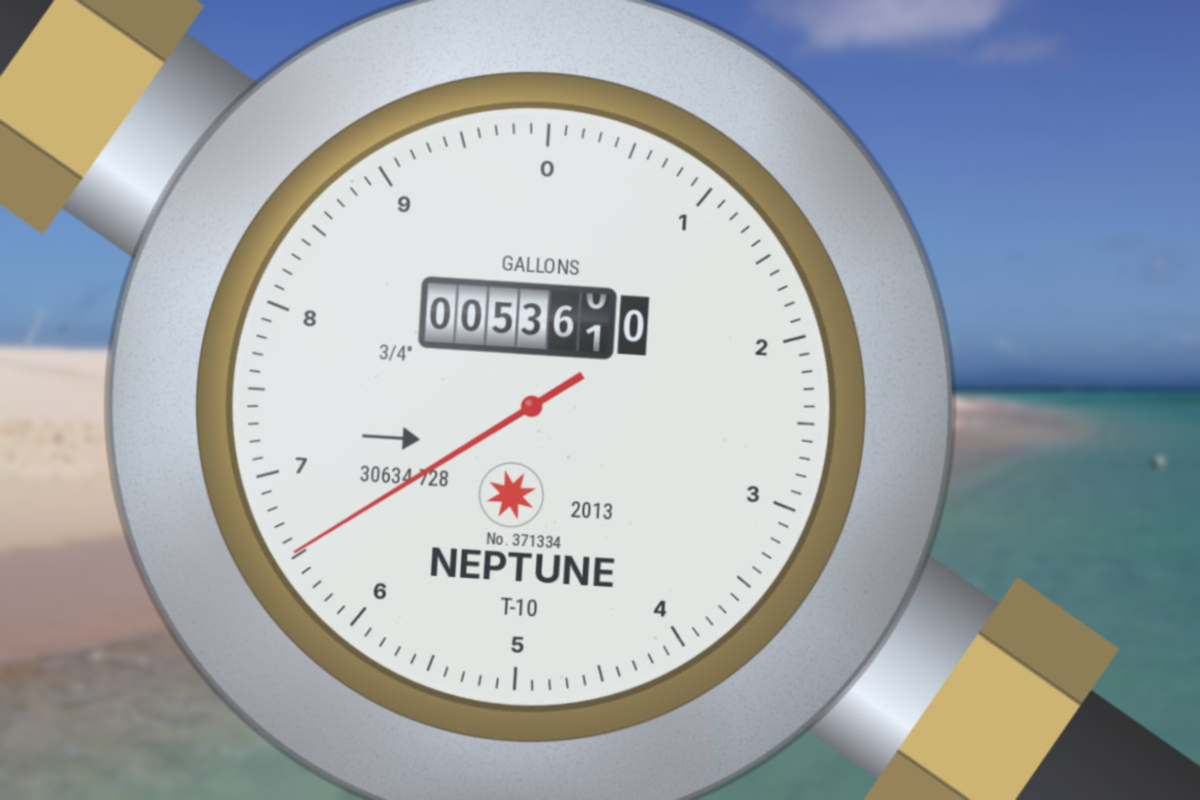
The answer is 53606.5 gal
